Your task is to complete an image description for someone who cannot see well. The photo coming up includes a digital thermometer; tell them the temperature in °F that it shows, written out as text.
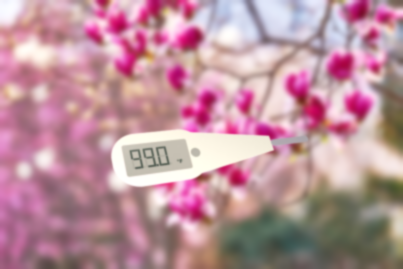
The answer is 99.0 °F
